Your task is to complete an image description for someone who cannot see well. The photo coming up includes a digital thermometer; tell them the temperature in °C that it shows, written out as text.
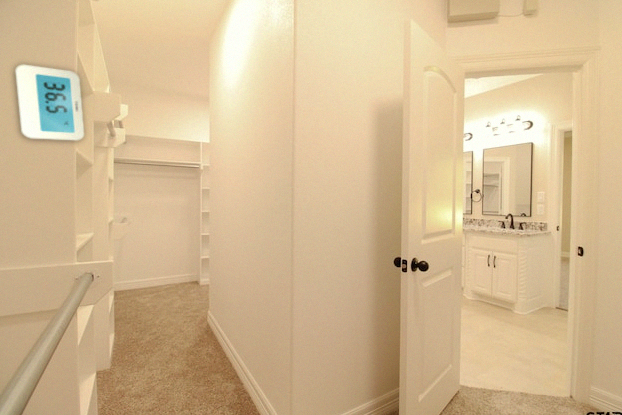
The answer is 36.5 °C
